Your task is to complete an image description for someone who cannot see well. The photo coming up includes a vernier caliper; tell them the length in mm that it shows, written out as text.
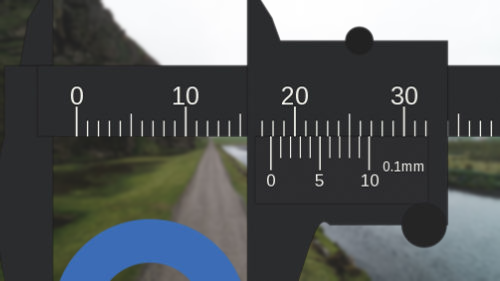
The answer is 17.8 mm
